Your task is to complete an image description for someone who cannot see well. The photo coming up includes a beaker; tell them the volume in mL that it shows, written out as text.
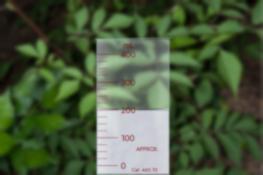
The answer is 200 mL
